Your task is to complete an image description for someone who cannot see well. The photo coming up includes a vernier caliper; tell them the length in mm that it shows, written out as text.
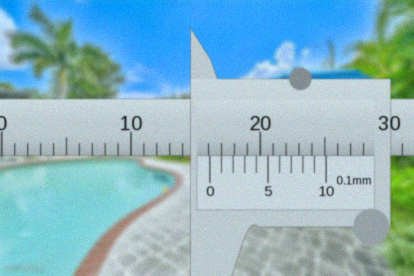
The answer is 16.1 mm
